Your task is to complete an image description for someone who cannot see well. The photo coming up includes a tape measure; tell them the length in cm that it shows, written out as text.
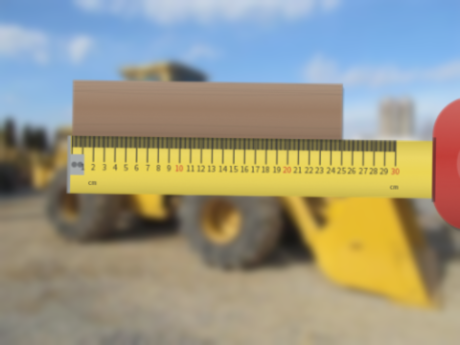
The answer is 25 cm
